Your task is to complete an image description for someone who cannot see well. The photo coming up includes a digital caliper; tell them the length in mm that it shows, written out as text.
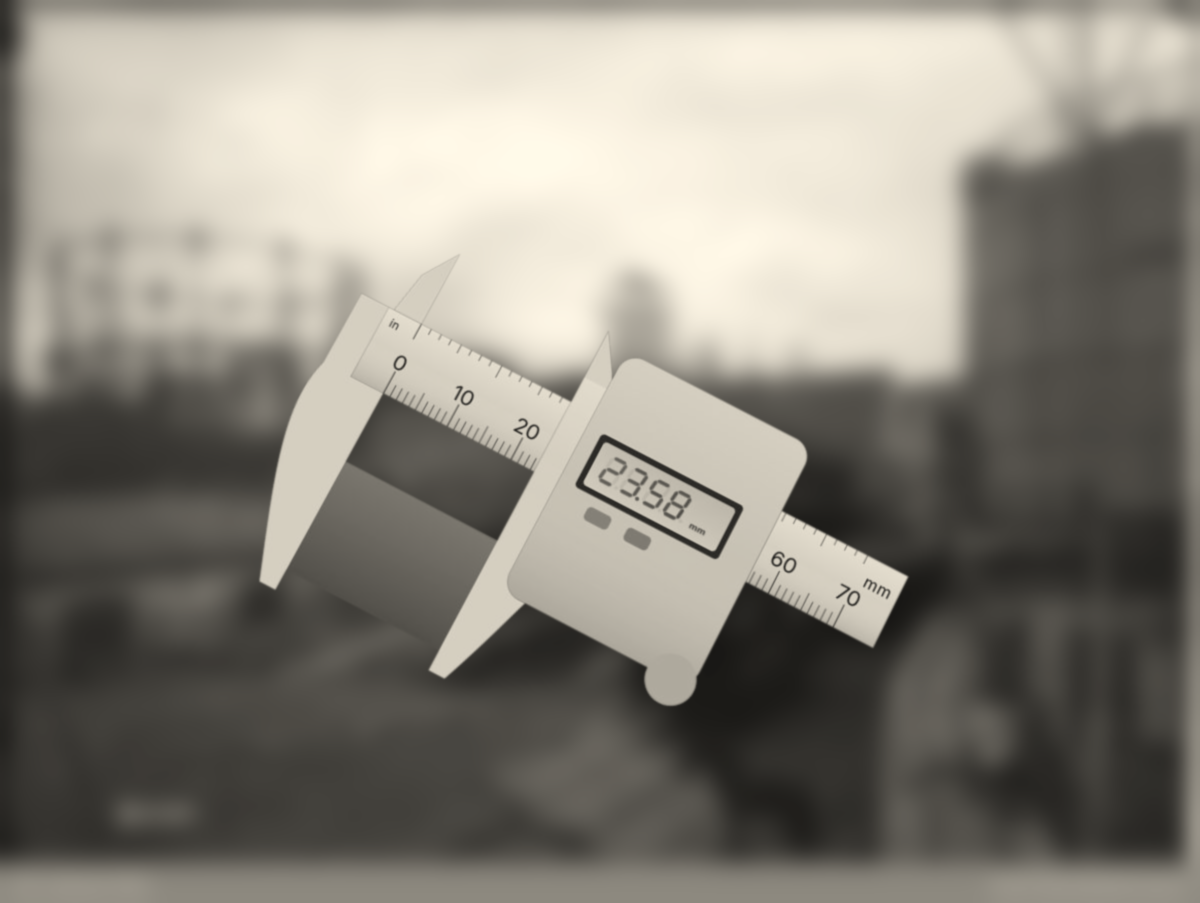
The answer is 23.58 mm
